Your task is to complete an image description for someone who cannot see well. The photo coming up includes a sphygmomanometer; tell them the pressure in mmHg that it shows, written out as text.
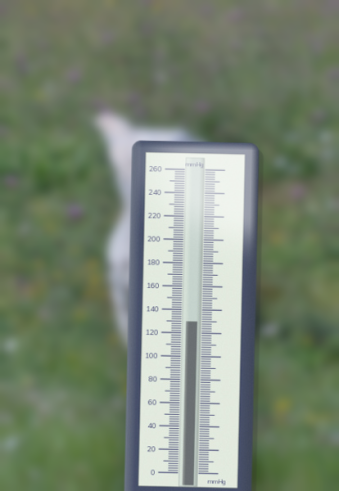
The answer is 130 mmHg
